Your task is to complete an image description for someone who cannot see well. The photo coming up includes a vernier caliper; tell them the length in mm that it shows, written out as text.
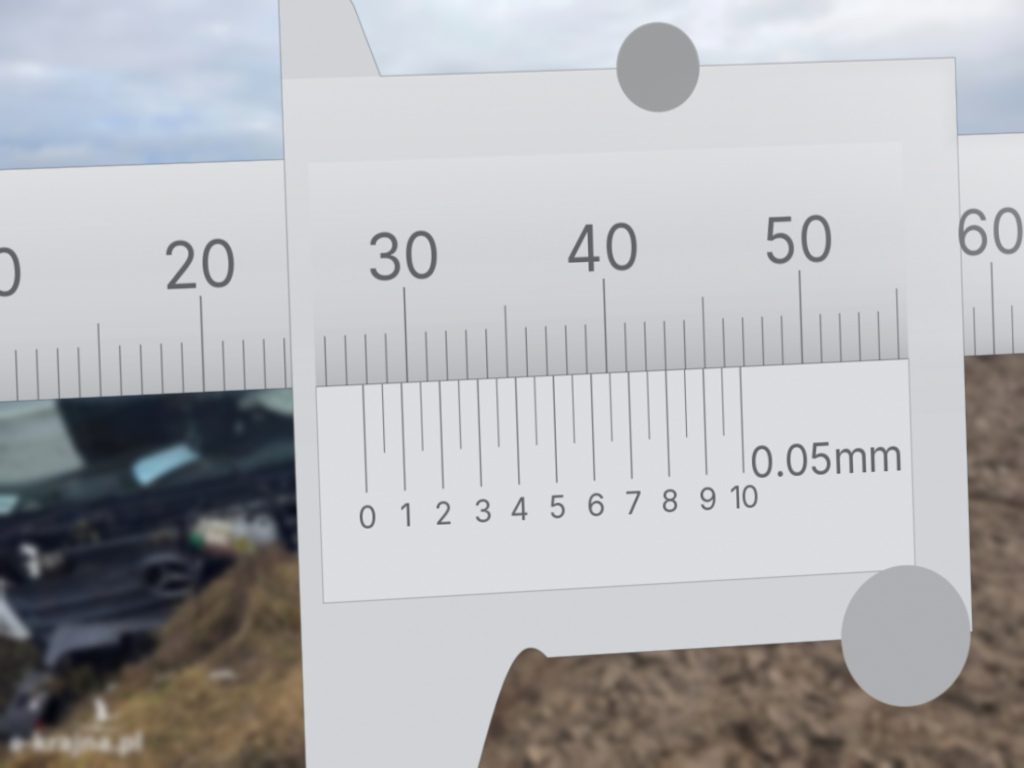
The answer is 27.8 mm
